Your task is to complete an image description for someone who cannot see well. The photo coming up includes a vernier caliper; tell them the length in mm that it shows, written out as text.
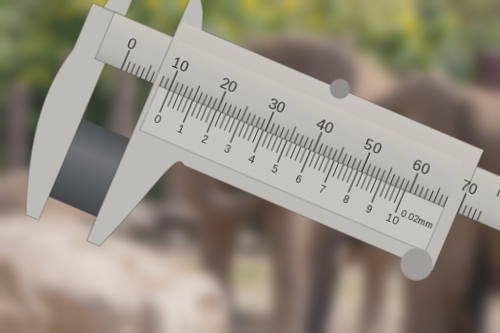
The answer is 10.0 mm
